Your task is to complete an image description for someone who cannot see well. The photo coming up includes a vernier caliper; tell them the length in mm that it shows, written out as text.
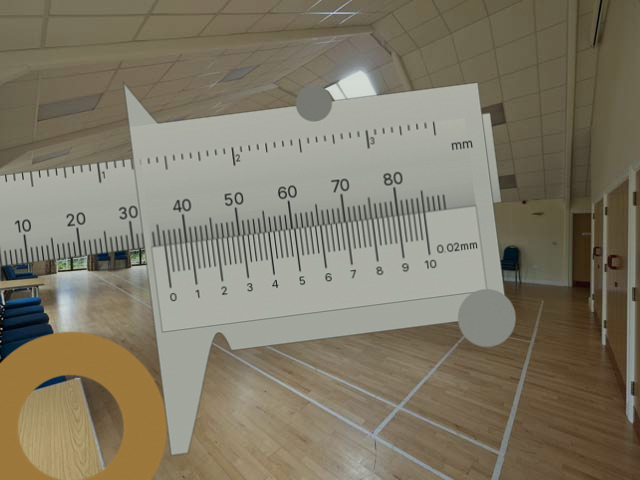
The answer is 36.0 mm
